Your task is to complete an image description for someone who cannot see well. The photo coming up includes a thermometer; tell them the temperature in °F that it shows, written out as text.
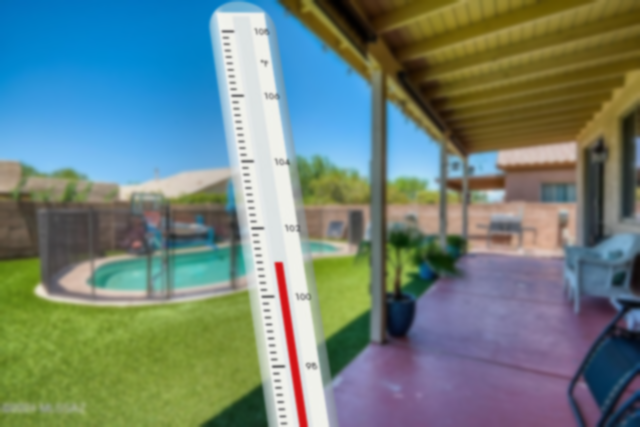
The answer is 101 °F
